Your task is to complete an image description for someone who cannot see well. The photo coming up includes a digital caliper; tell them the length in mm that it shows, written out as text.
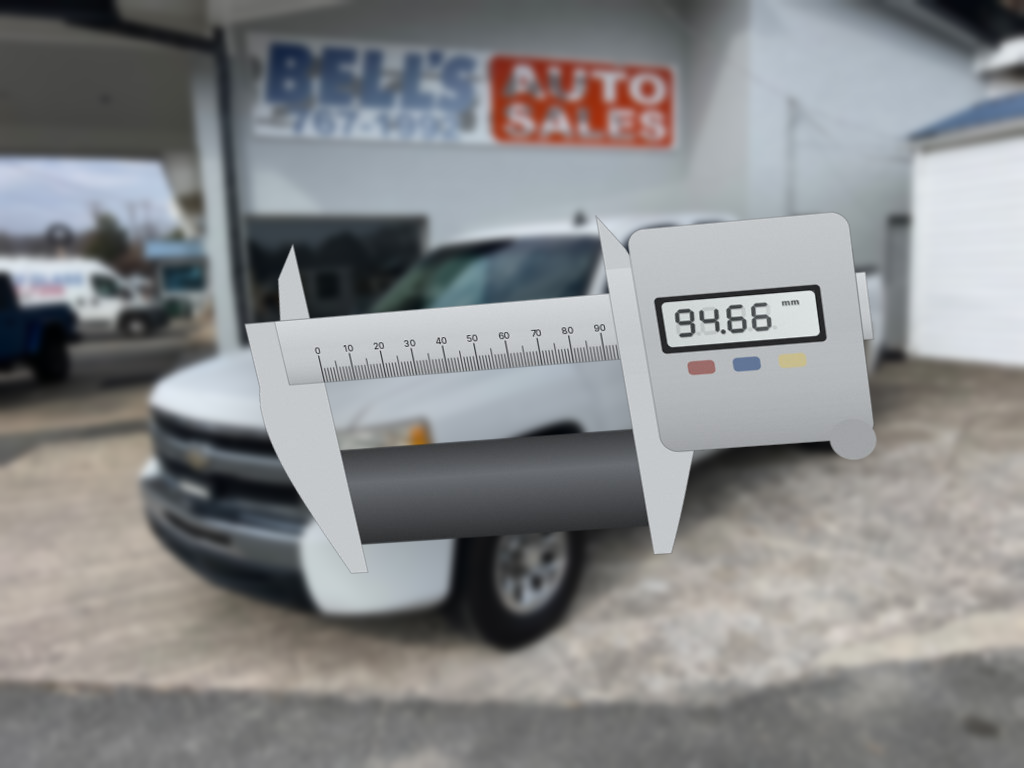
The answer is 94.66 mm
